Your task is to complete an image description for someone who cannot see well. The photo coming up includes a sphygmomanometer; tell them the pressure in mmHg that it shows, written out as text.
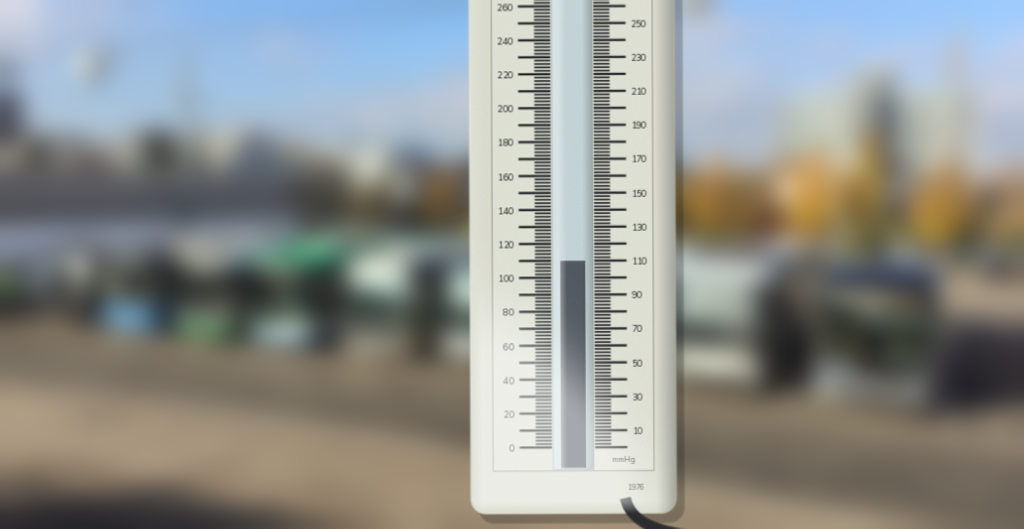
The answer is 110 mmHg
